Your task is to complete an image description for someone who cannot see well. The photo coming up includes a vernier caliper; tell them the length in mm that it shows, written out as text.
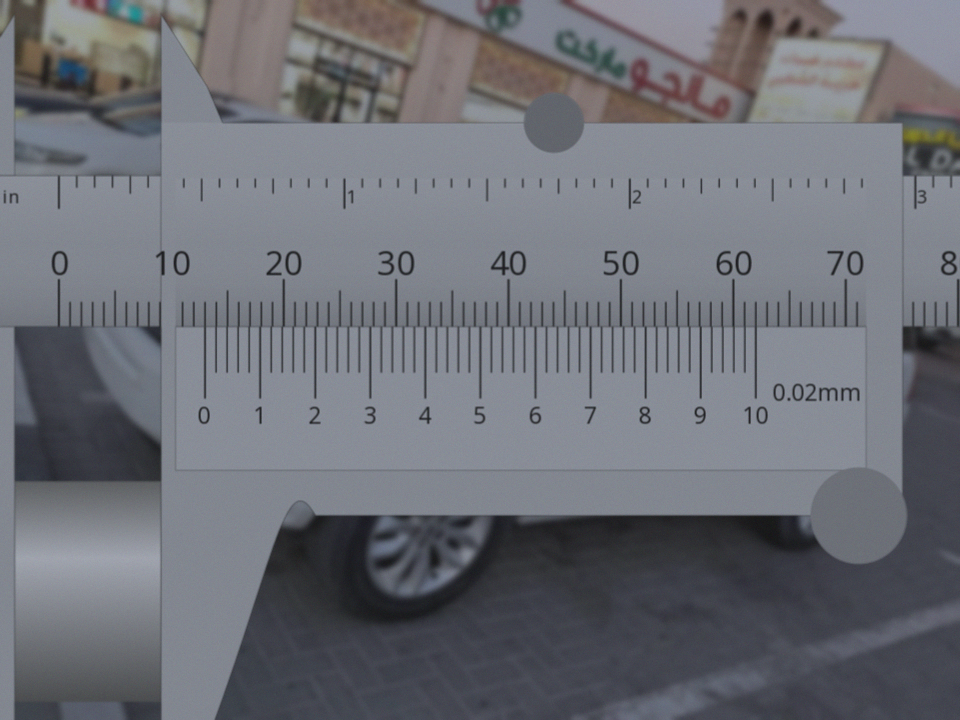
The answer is 13.0 mm
